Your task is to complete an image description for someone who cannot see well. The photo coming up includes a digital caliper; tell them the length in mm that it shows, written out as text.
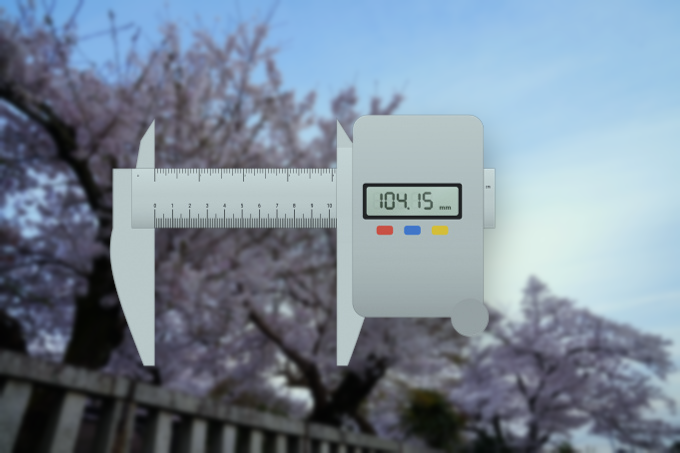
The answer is 104.15 mm
